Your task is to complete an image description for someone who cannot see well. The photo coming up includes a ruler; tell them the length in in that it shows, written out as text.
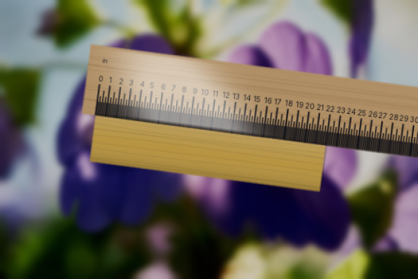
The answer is 22 in
